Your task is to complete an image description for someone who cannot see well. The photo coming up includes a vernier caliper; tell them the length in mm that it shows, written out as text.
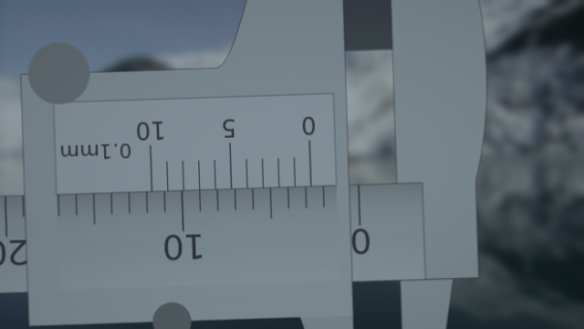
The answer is 2.7 mm
